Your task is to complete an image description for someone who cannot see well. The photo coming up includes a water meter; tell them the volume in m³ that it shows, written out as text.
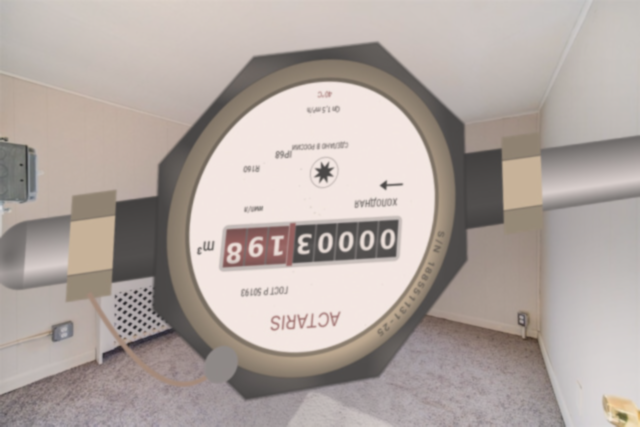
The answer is 3.198 m³
